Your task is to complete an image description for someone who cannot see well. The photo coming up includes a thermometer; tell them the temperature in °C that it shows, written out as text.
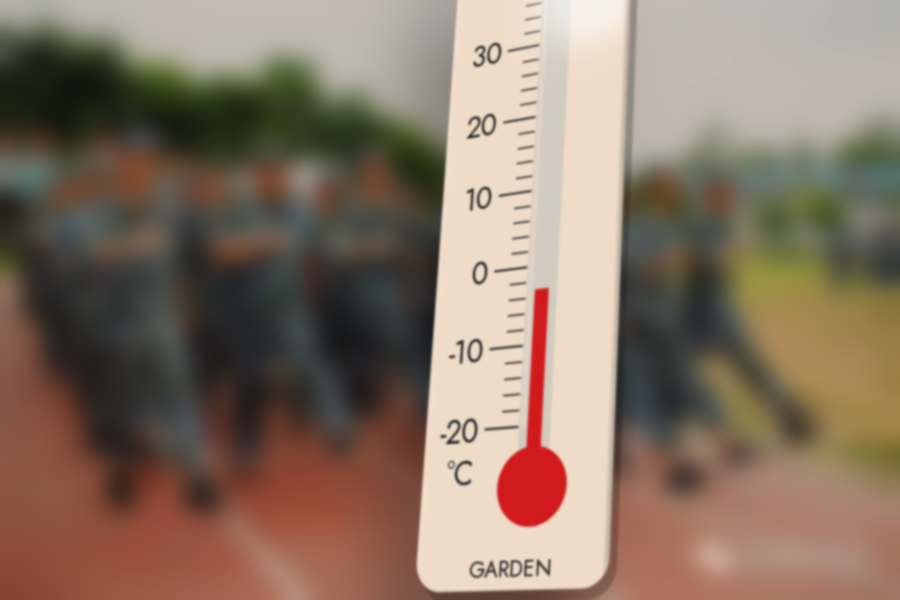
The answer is -3 °C
